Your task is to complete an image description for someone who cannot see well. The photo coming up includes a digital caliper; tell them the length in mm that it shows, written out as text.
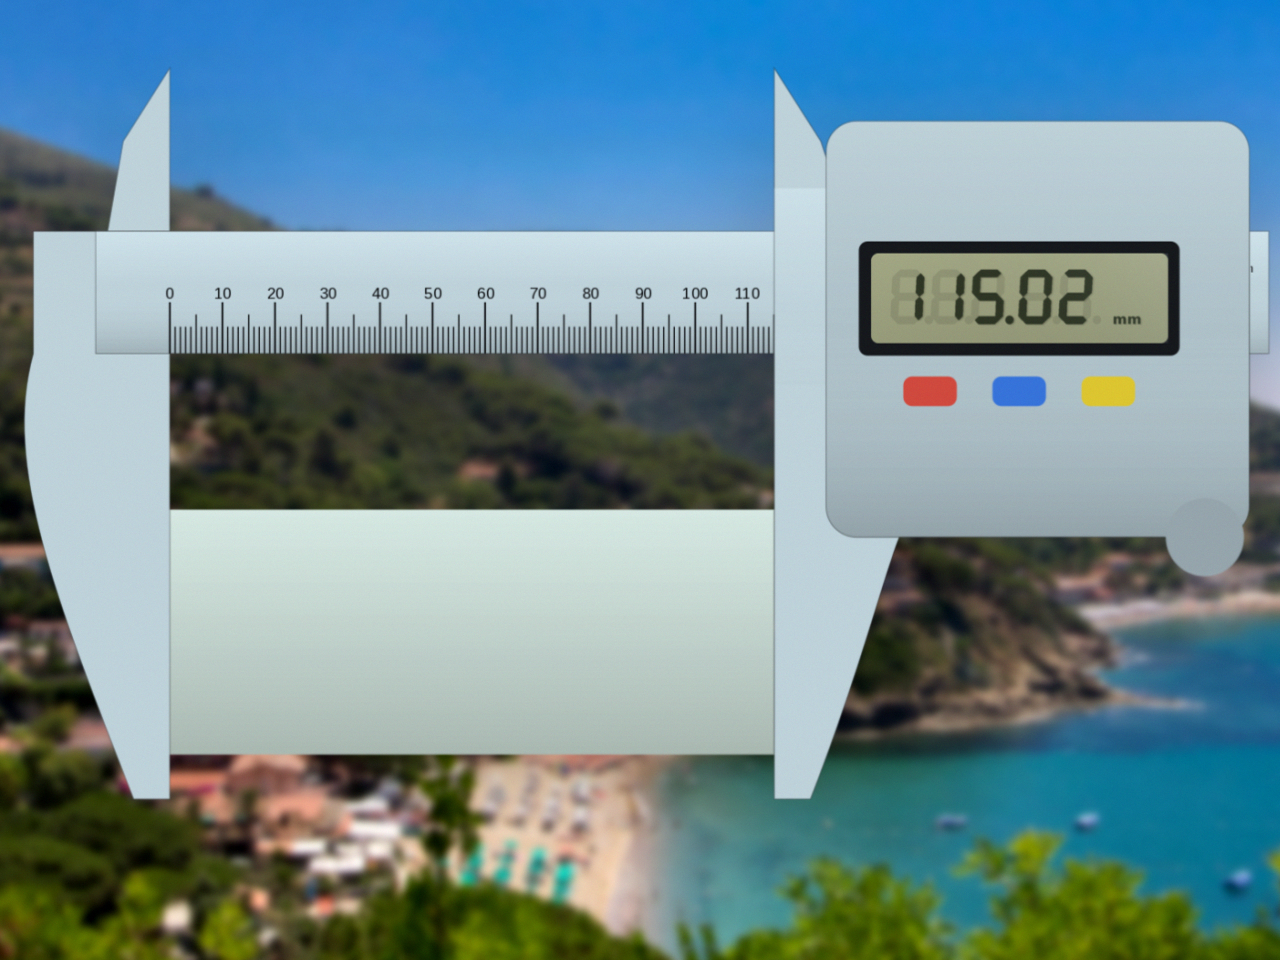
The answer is 115.02 mm
